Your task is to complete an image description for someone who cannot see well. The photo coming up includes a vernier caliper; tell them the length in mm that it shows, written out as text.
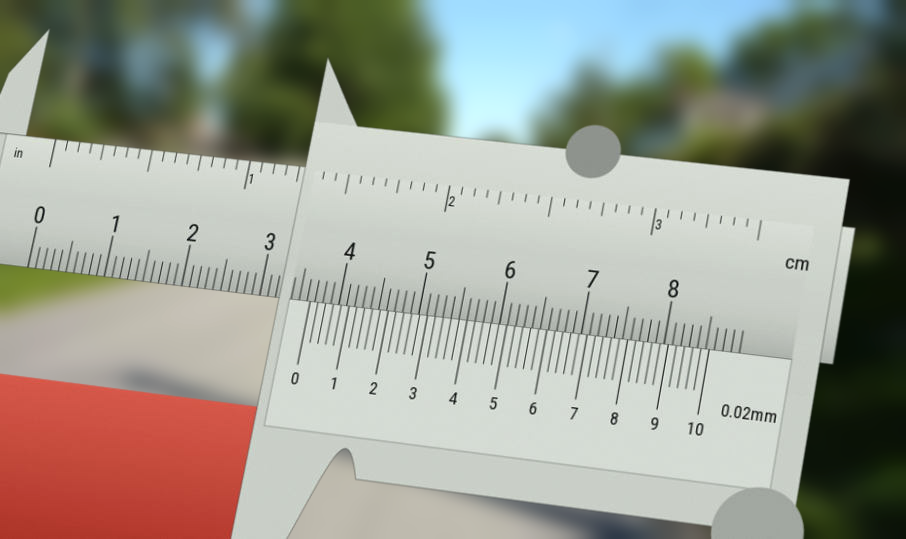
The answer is 36.4 mm
